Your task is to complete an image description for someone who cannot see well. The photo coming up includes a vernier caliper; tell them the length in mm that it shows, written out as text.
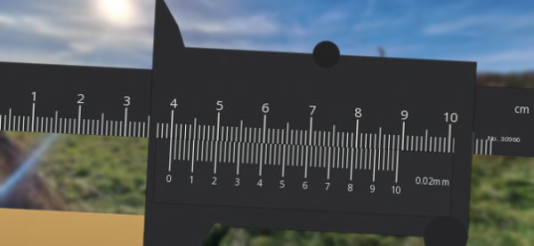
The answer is 40.0 mm
